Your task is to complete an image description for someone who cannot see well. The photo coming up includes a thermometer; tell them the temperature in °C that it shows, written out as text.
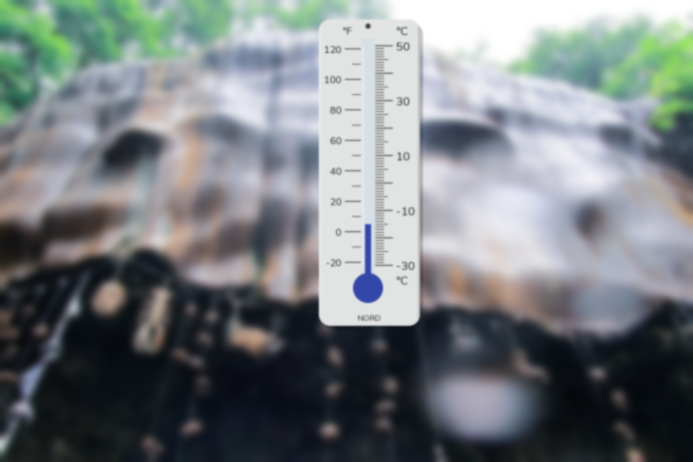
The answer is -15 °C
